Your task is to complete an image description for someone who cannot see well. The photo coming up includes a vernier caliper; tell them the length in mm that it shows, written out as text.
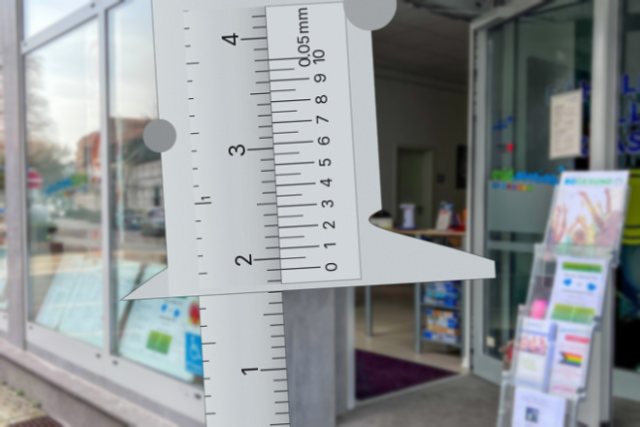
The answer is 19.0 mm
